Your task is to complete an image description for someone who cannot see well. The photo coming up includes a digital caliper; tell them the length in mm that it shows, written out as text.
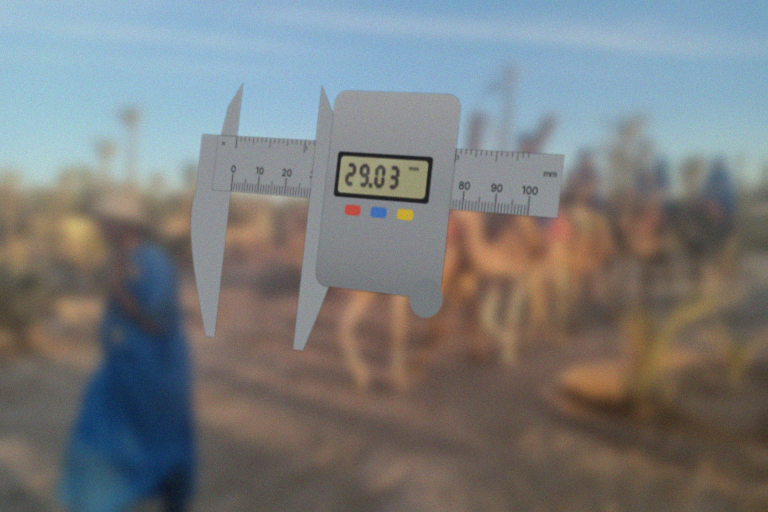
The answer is 29.03 mm
